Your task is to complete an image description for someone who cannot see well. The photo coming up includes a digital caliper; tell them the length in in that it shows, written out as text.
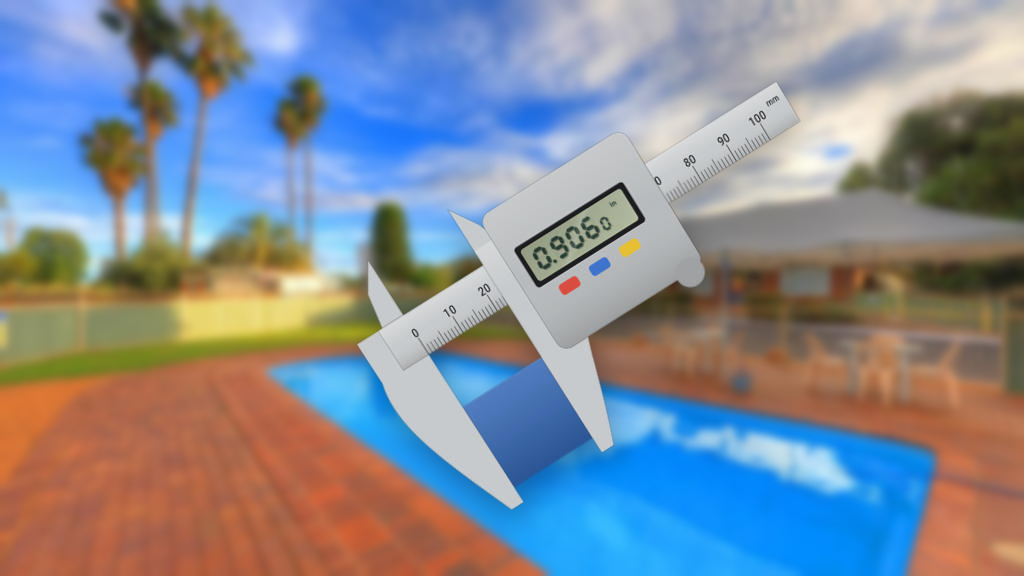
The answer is 0.9060 in
